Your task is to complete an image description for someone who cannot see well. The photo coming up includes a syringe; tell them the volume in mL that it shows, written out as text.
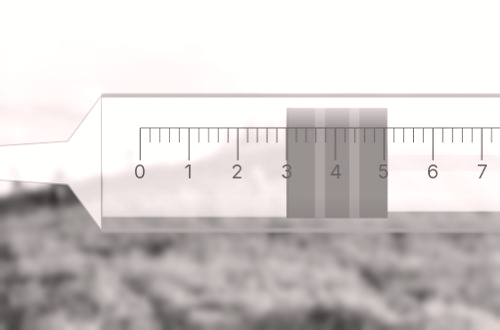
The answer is 3 mL
